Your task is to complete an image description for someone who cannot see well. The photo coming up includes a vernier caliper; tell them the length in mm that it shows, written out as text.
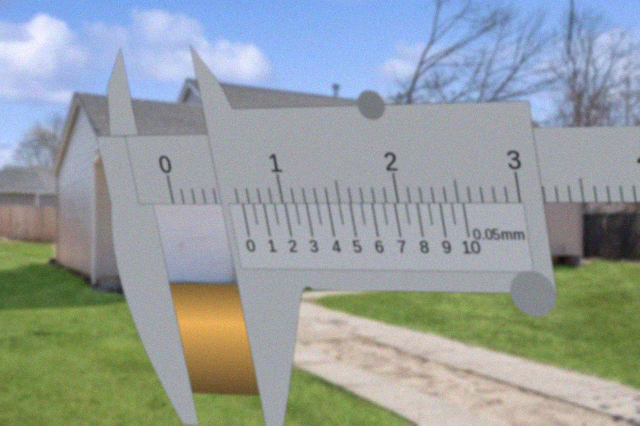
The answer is 6.4 mm
